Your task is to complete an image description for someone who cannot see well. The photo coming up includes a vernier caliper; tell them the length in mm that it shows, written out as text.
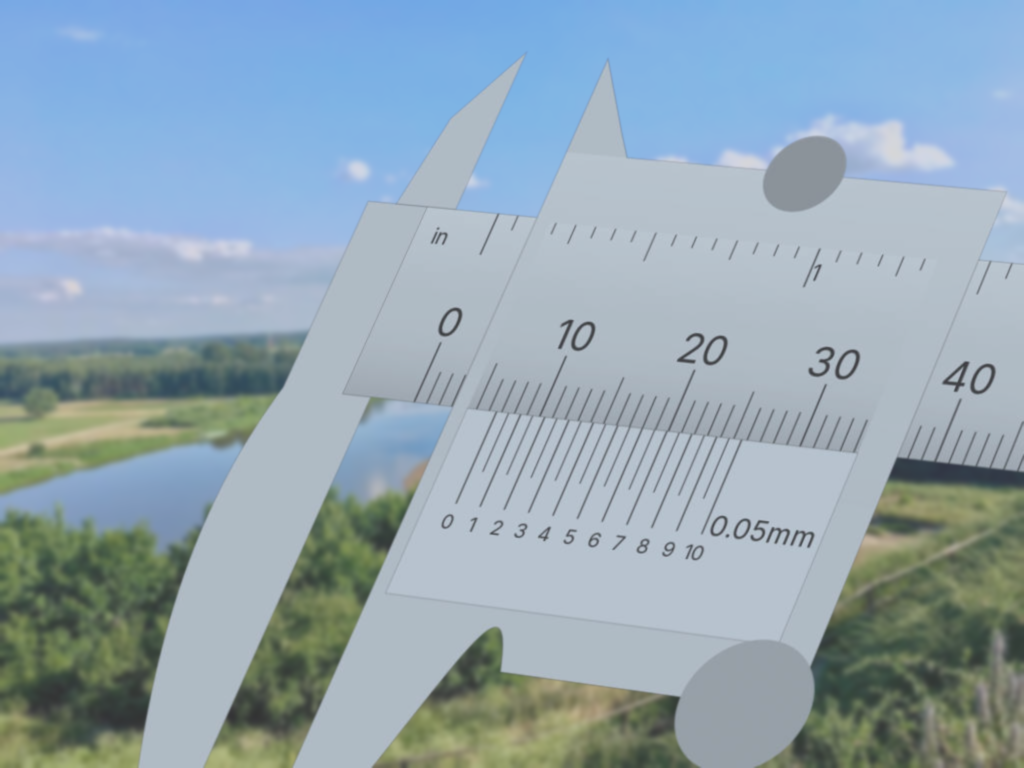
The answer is 6.6 mm
